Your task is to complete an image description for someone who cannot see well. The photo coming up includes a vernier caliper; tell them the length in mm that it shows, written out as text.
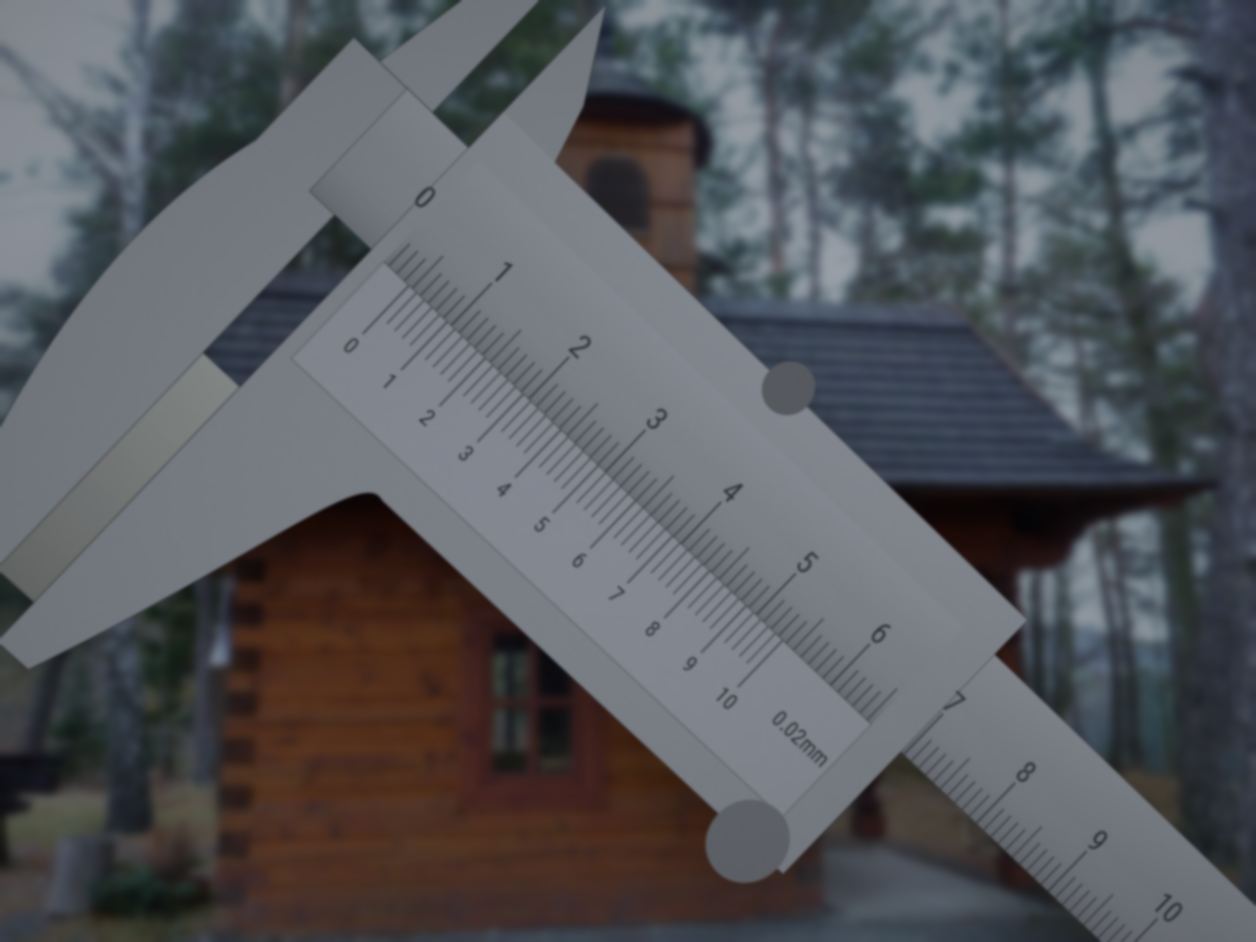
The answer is 4.6 mm
